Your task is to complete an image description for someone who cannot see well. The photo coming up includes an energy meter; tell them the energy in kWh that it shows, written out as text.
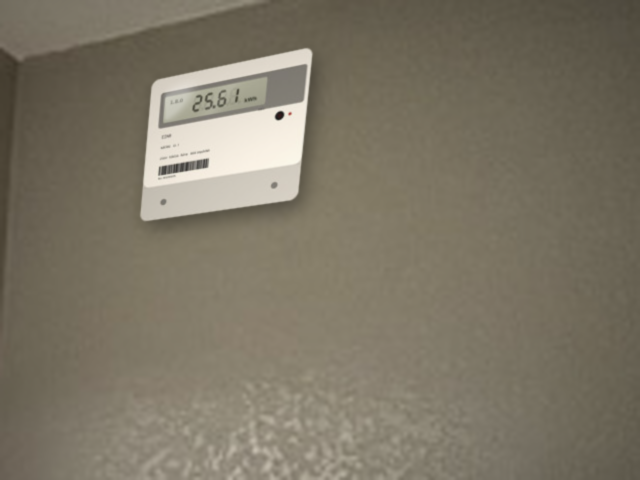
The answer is 25.61 kWh
